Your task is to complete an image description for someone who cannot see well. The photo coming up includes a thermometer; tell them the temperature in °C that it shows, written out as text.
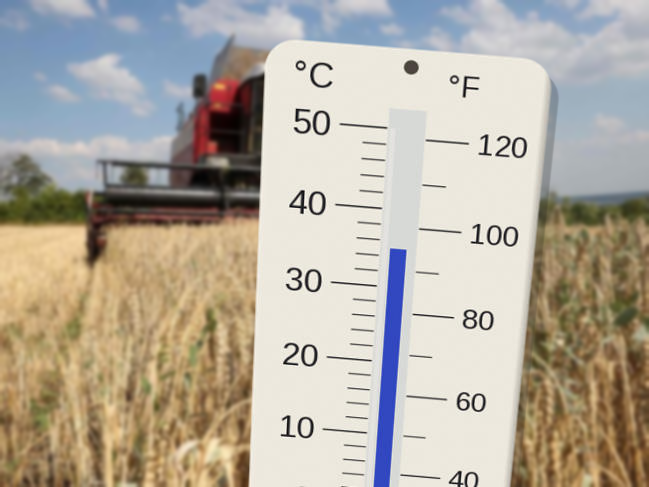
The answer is 35 °C
